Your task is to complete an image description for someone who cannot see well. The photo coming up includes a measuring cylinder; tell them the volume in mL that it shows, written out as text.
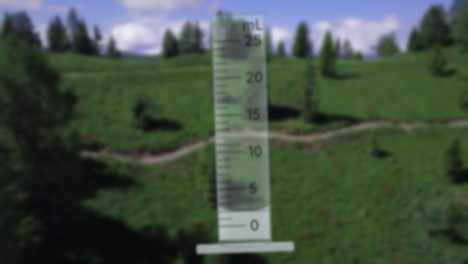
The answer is 2 mL
